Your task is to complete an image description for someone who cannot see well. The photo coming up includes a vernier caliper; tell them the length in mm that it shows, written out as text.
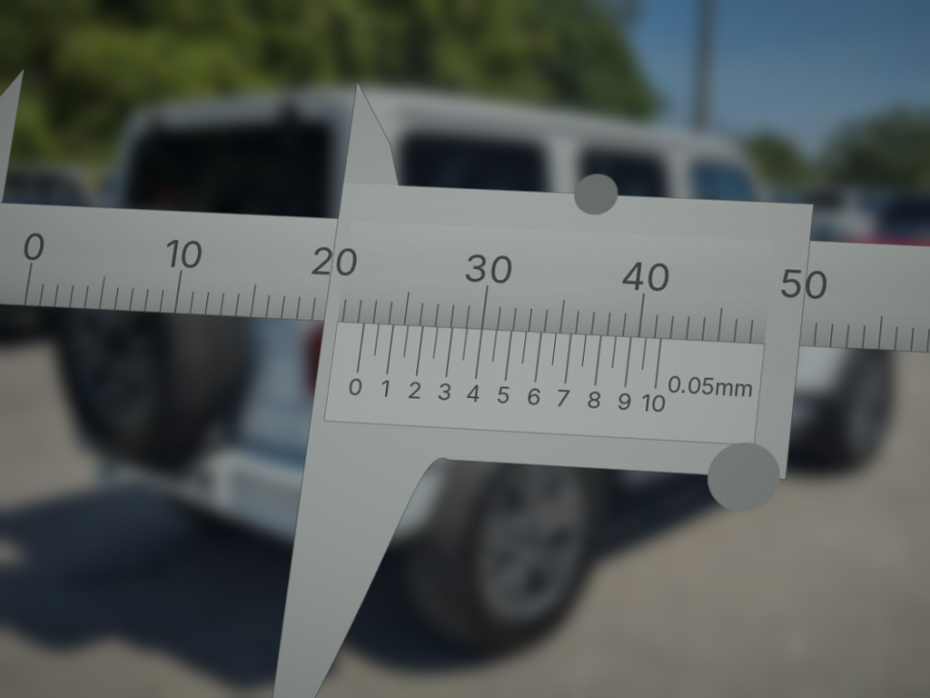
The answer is 22.4 mm
